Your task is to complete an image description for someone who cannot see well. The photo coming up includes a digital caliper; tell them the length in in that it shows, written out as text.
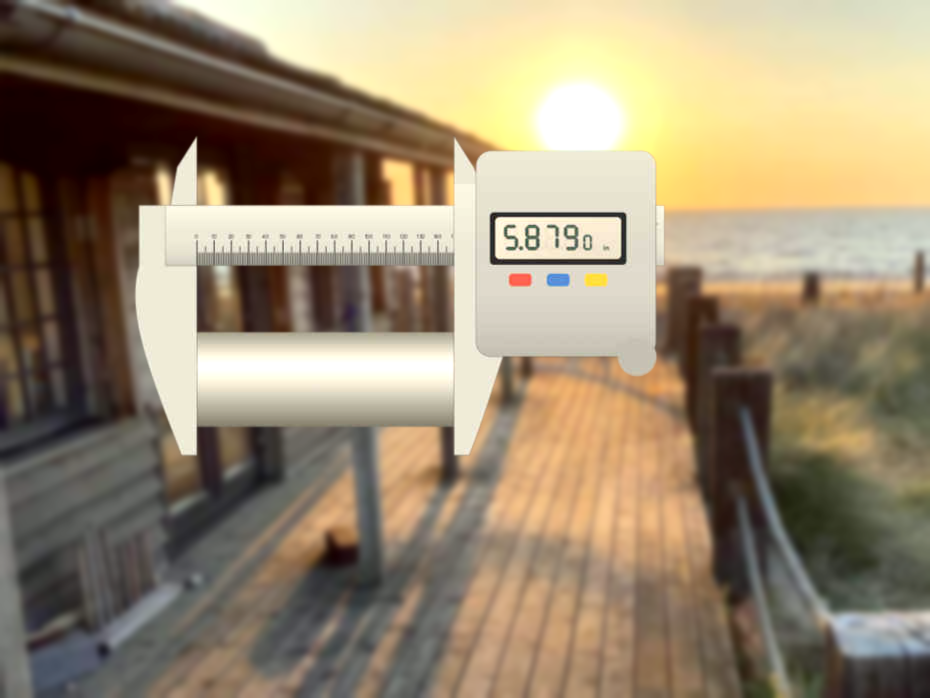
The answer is 5.8790 in
